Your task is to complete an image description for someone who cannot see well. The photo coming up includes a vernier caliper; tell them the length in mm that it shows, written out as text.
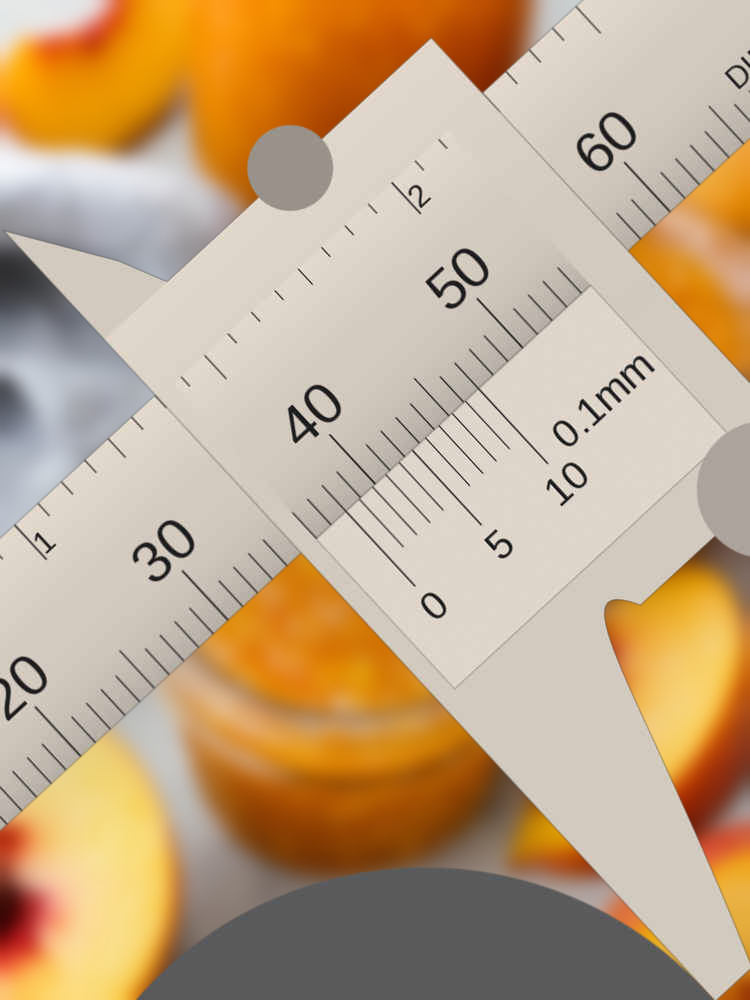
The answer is 38.0 mm
